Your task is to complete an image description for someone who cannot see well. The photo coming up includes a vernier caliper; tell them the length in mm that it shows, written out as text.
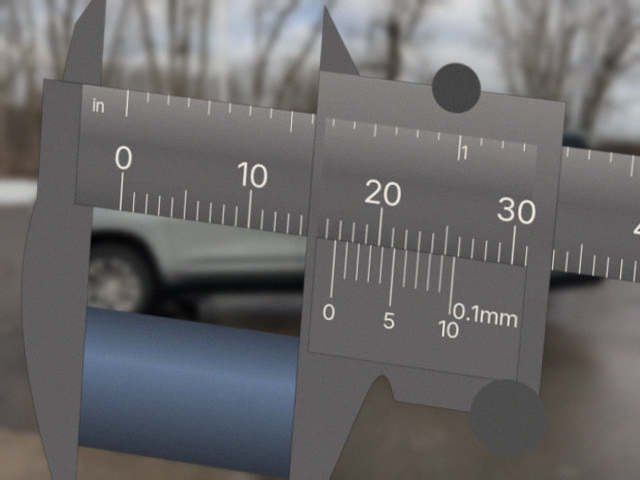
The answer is 16.7 mm
